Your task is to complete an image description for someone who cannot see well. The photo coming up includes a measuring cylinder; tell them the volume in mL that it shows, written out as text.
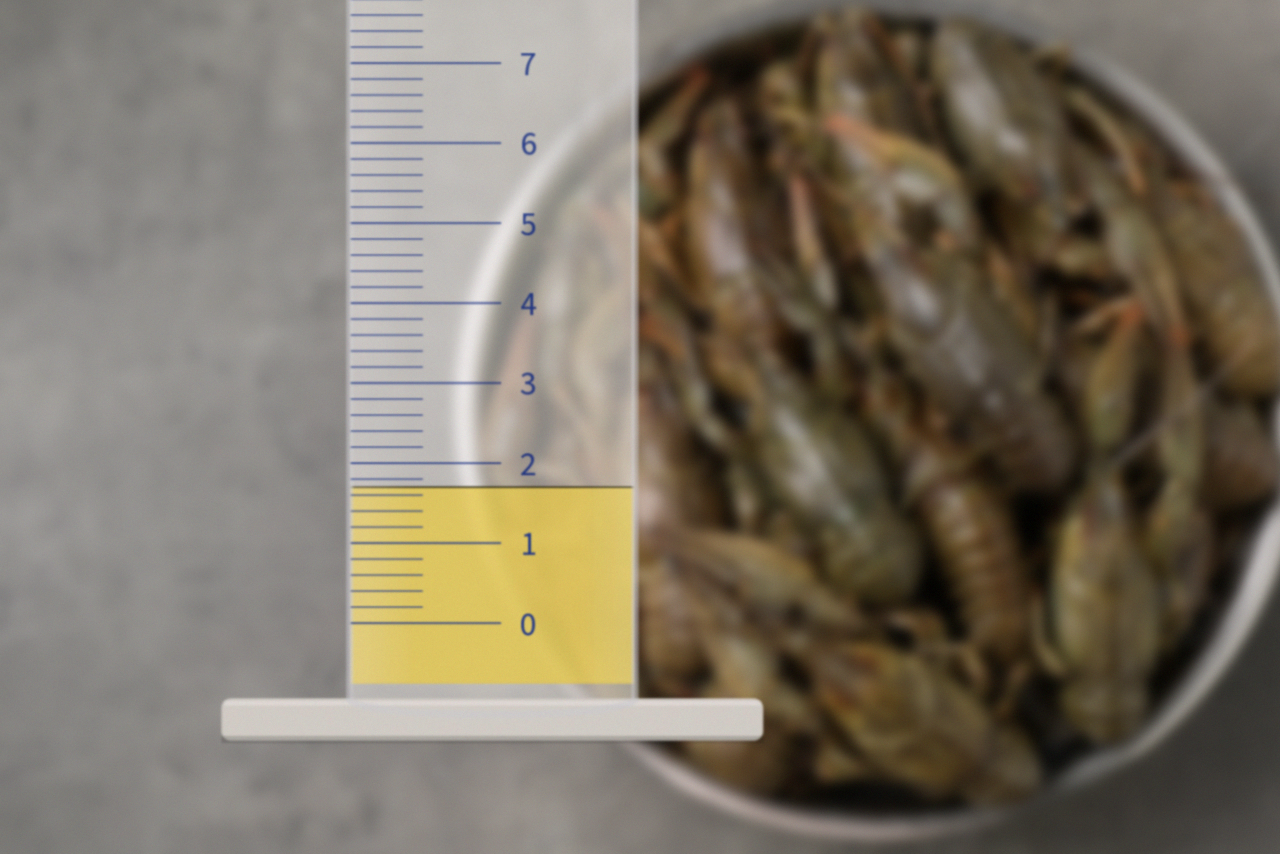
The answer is 1.7 mL
